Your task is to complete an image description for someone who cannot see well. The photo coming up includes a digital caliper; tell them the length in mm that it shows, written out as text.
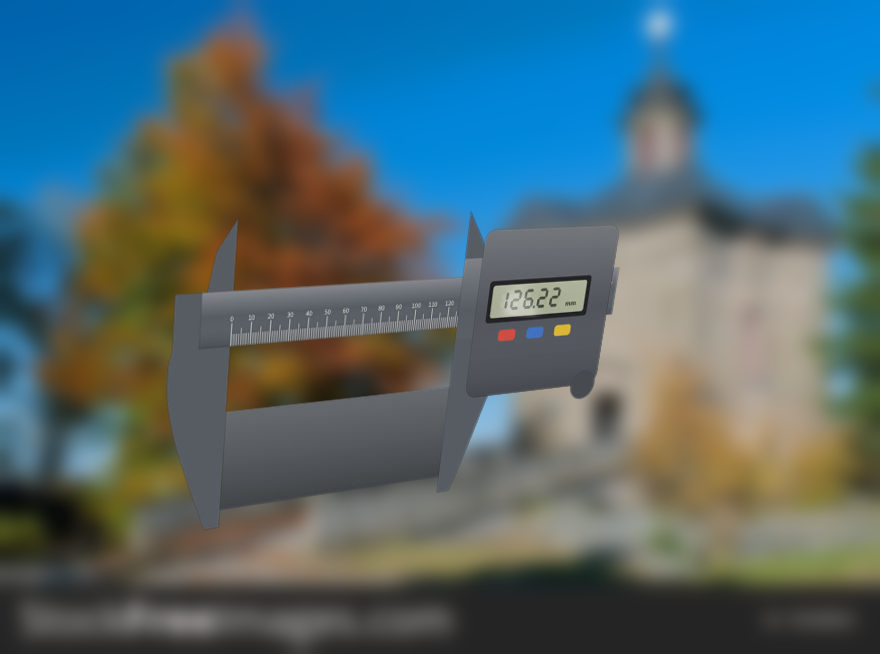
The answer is 126.22 mm
